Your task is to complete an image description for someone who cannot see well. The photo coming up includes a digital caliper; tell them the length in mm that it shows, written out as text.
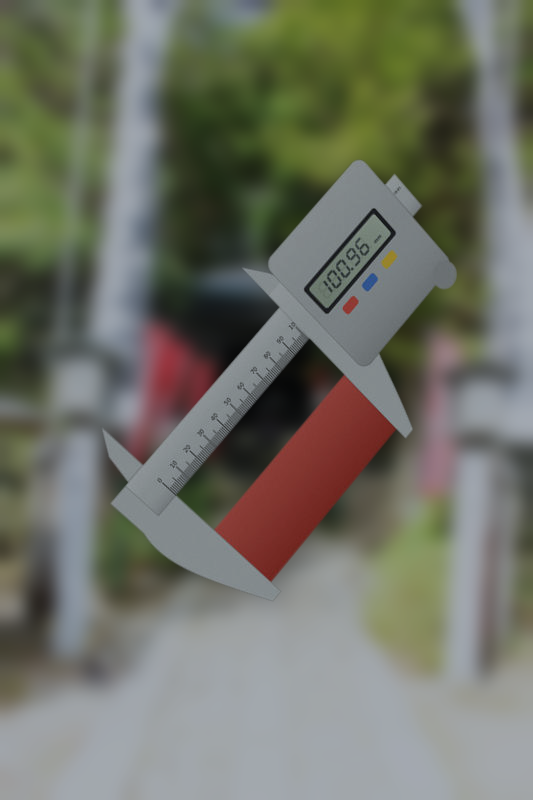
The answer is 100.96 mm
